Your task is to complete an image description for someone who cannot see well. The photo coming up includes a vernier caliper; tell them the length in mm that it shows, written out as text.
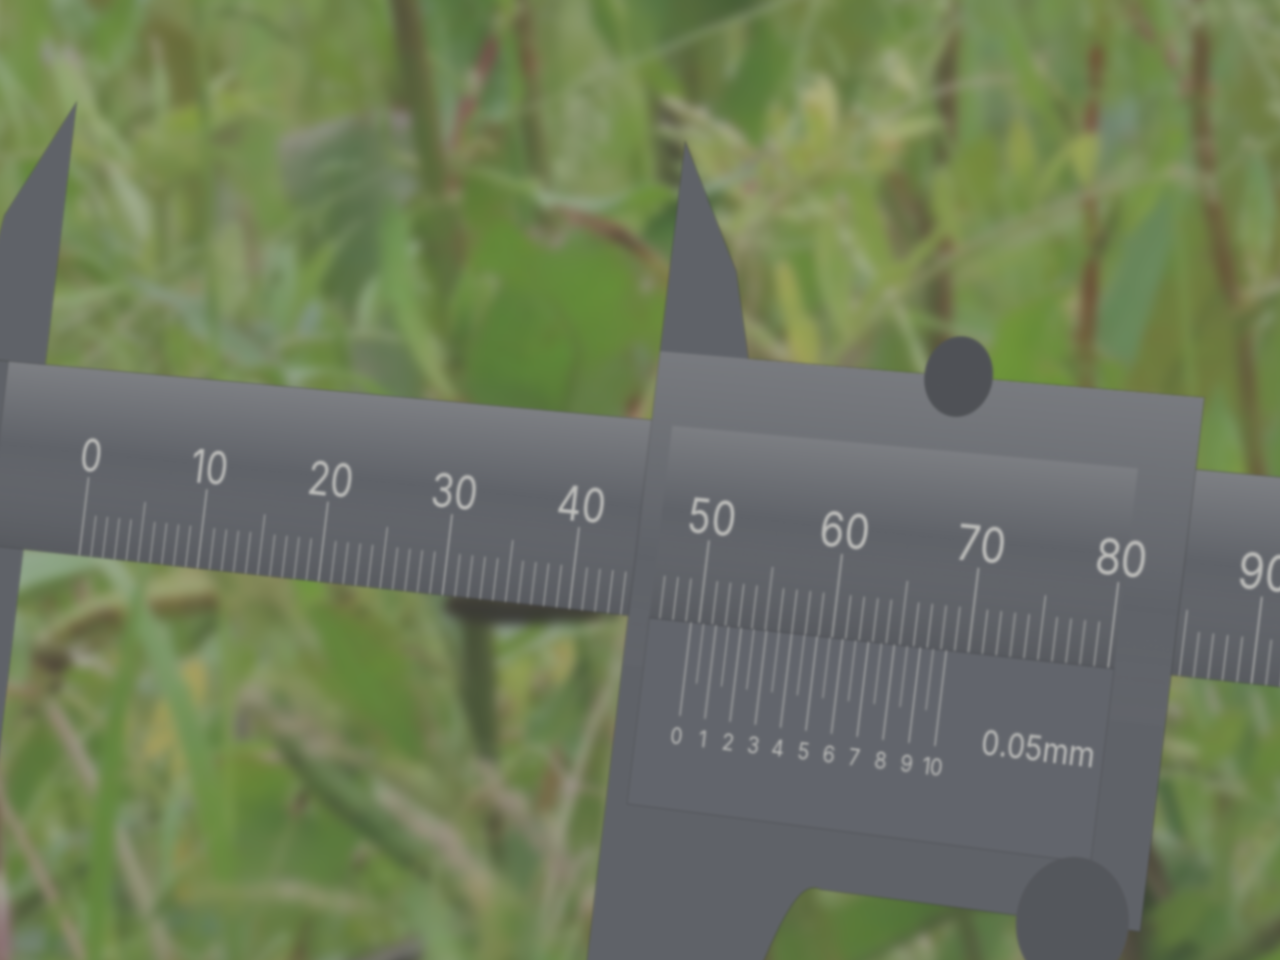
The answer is 49.4 mm
